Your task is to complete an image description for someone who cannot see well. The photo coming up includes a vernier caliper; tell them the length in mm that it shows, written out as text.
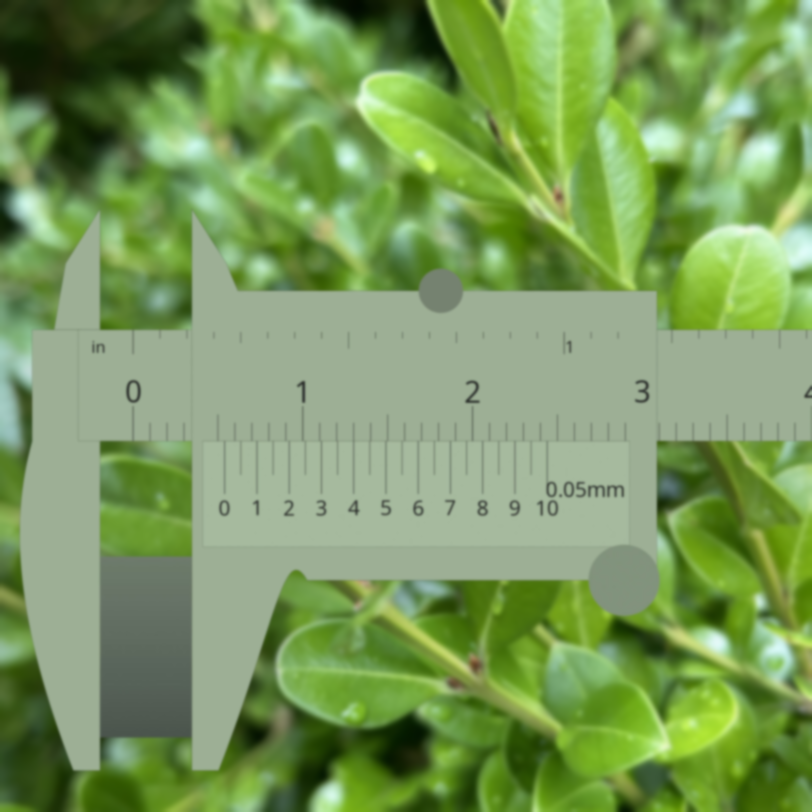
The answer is 5.4 mm
